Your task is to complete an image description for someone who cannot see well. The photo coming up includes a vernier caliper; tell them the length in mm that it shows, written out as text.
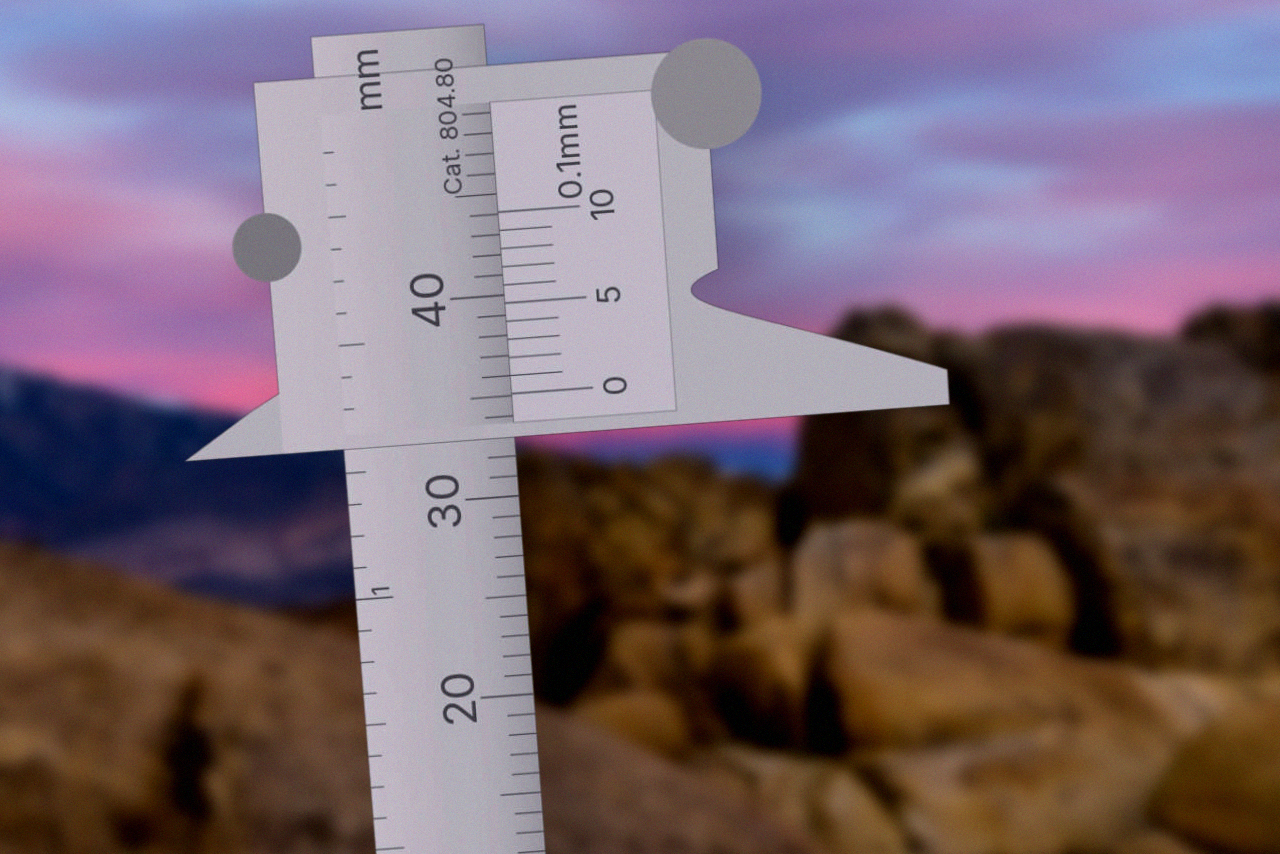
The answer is 35.1 mm
